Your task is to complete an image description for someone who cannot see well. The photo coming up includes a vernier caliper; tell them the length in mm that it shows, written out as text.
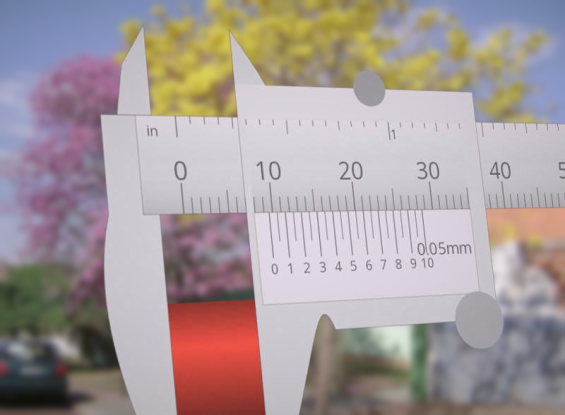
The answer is 9.6 mm
